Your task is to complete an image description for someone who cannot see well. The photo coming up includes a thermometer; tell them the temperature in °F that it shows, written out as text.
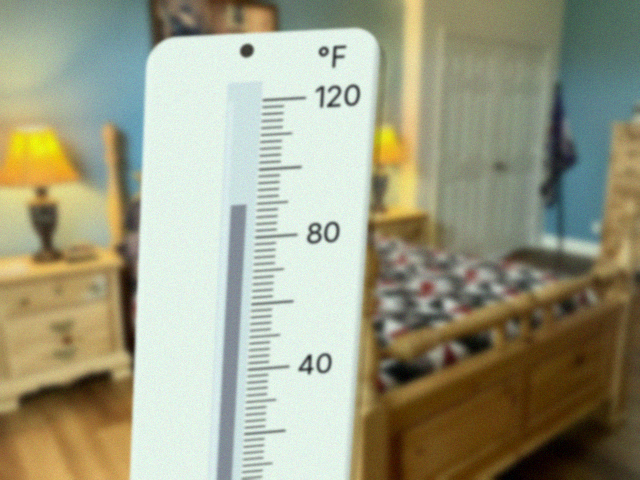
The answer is 90 °F
